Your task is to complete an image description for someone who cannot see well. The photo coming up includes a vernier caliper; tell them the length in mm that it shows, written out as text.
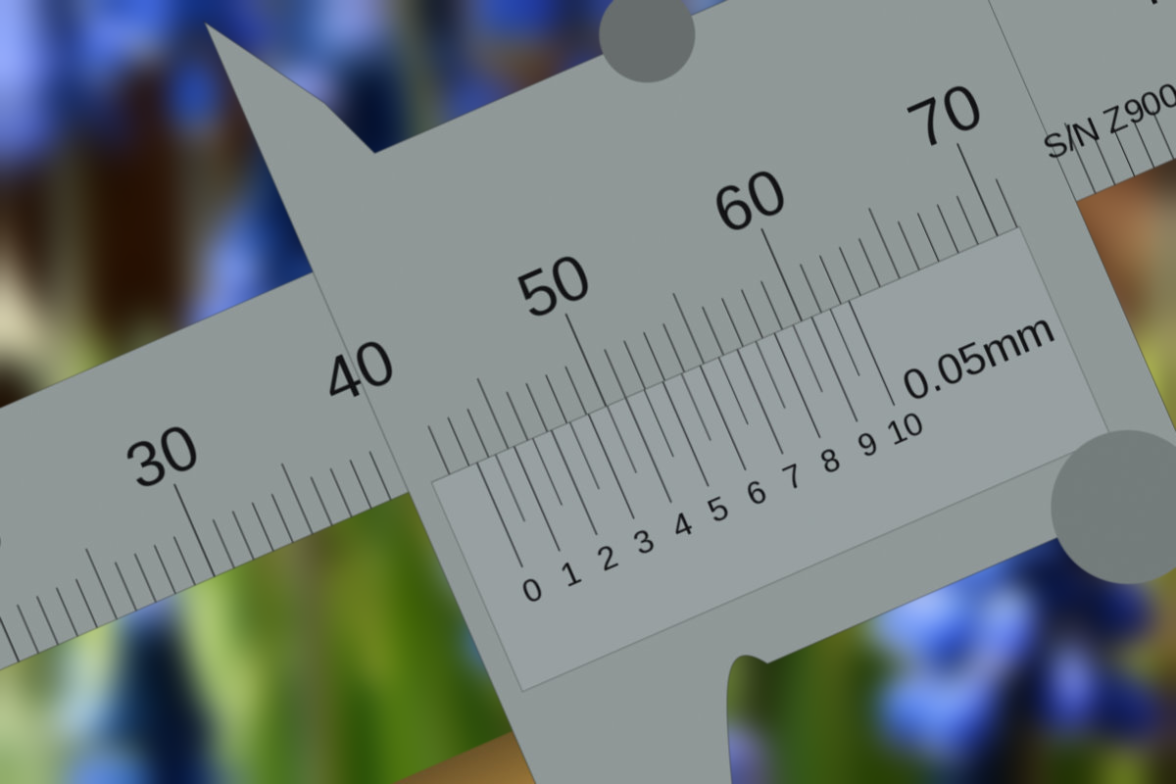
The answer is 43.4 mm
